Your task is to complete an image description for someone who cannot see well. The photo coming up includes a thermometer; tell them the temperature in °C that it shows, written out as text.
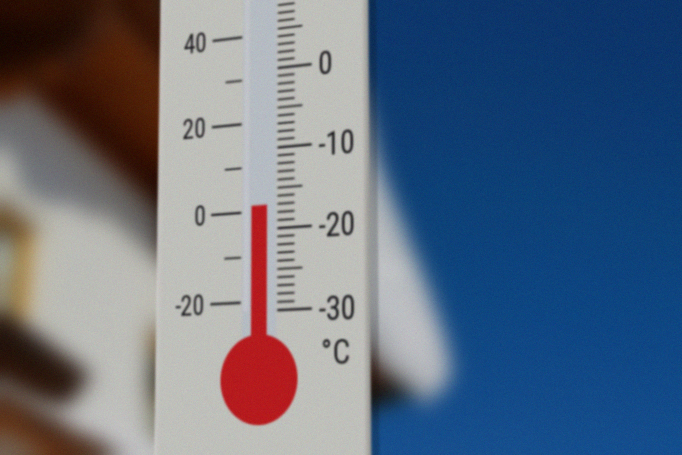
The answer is -17 °C
